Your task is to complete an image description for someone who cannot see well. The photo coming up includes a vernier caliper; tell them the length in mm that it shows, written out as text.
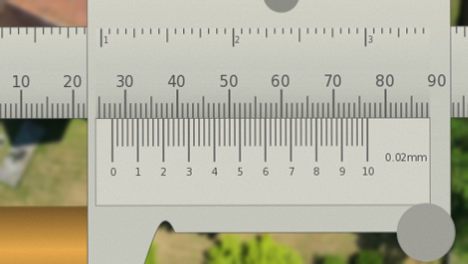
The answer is 27.5 mm
